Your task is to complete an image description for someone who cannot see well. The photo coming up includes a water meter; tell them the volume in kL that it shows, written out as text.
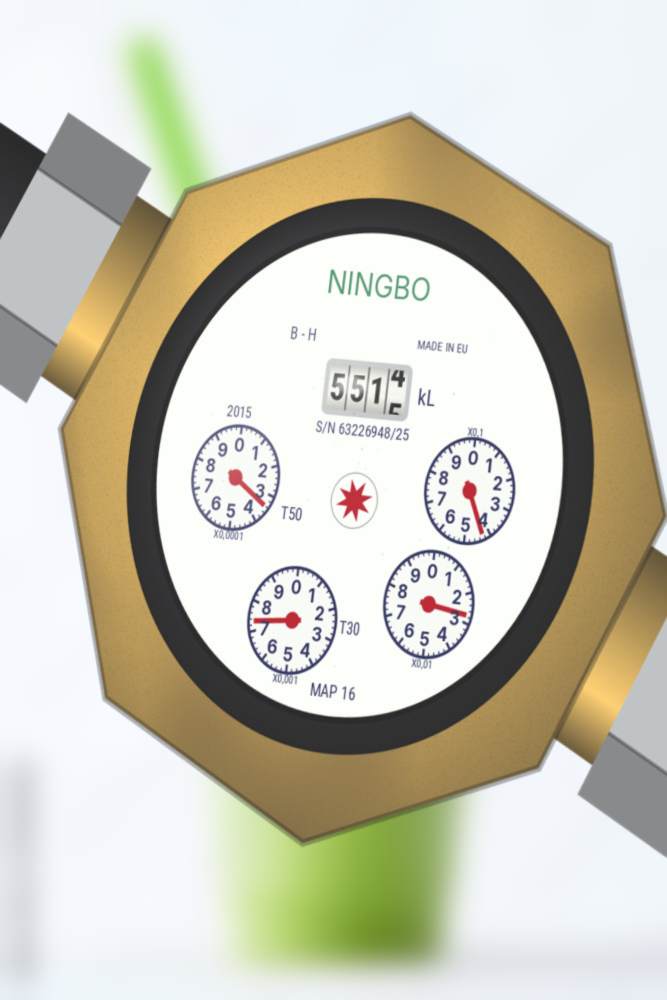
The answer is 5514.4273 kL
